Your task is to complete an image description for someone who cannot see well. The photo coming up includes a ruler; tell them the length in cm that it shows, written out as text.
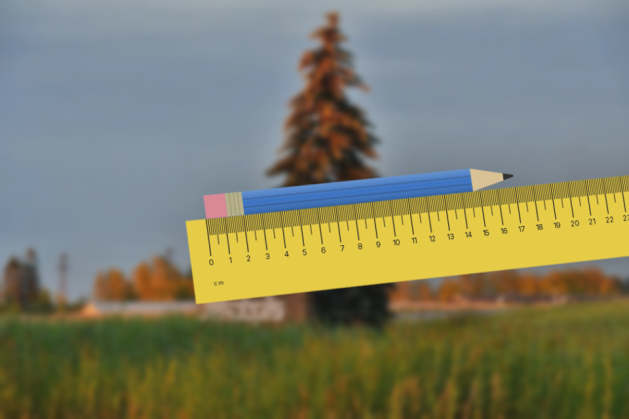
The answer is 17 cm
